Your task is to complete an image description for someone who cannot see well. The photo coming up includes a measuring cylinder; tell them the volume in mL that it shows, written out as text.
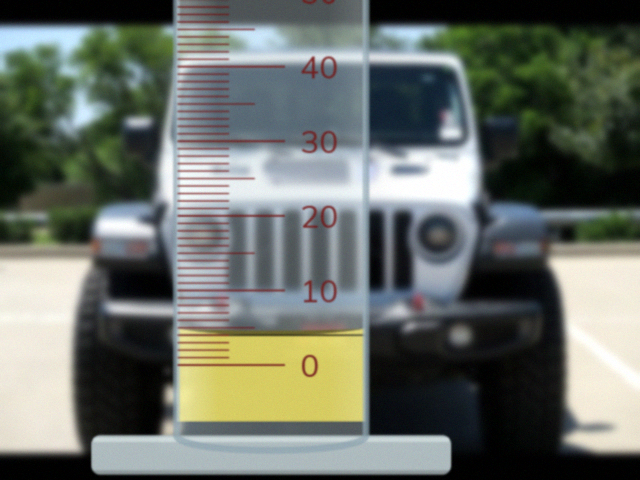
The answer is 4 mL
